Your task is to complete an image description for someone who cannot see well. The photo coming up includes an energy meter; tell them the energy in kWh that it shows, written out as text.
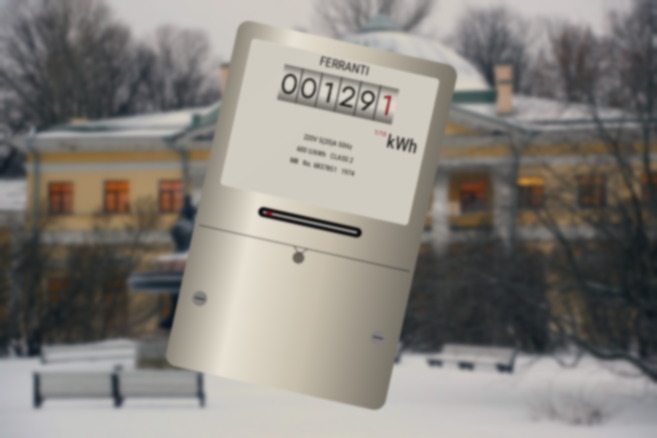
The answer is 129.1 kWh
